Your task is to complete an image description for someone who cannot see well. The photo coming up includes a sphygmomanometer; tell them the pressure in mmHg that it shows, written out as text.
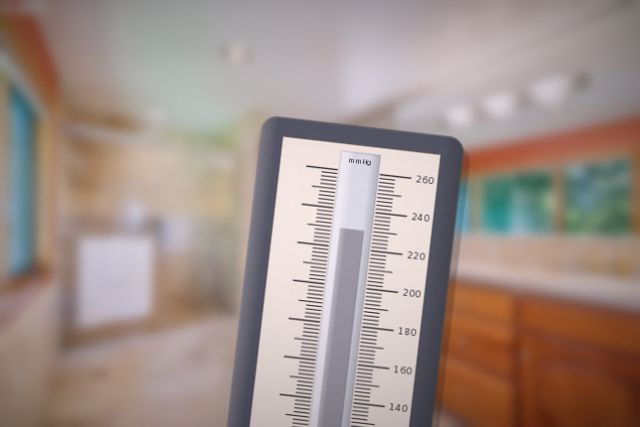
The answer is 230 mmHg
